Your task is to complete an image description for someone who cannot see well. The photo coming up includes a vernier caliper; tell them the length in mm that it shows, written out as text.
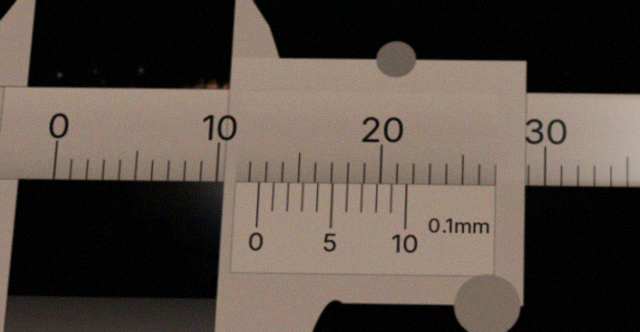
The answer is 12.6 mm
